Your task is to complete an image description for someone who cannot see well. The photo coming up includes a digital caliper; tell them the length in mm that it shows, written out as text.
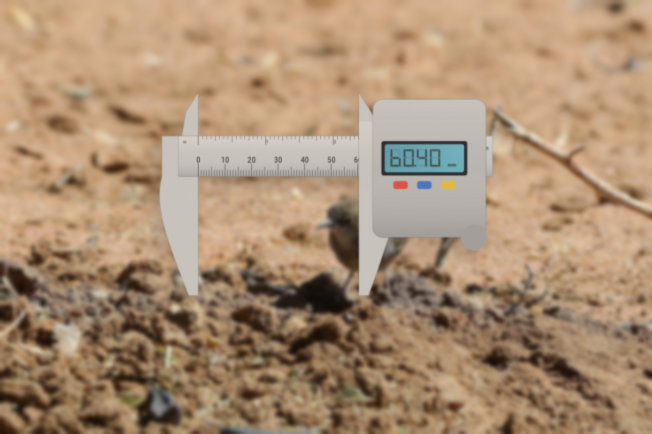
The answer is 60.40 mm
